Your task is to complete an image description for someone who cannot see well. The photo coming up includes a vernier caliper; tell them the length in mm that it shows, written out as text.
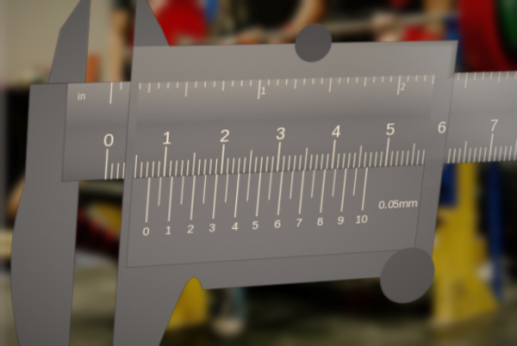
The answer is 7.5 mm
